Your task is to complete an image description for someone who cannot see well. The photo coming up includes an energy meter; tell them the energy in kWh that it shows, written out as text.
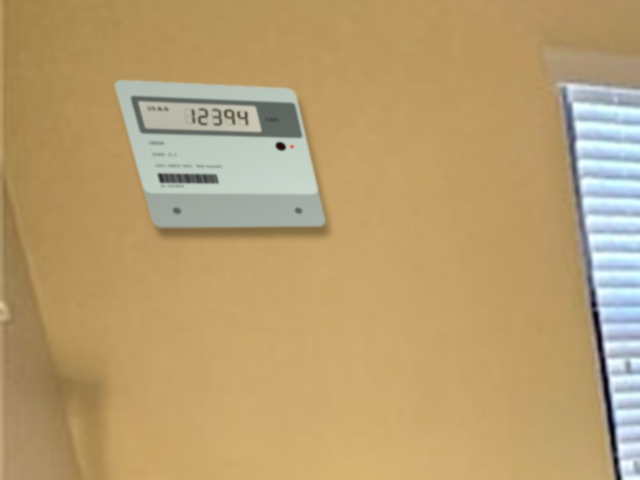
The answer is 12394 kWh
